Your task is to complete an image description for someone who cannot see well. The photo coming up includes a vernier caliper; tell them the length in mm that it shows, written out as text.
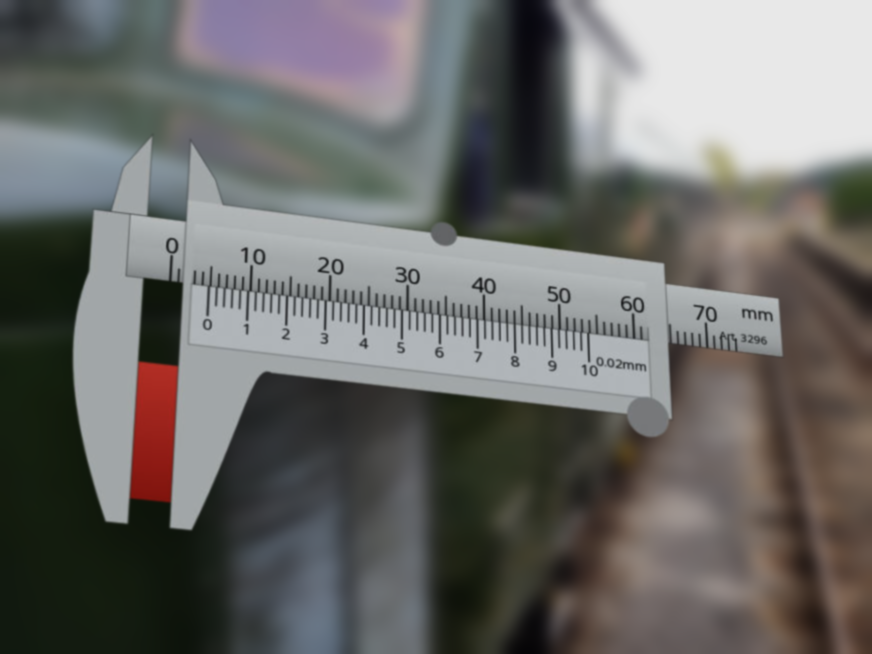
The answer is 4.8 mm
